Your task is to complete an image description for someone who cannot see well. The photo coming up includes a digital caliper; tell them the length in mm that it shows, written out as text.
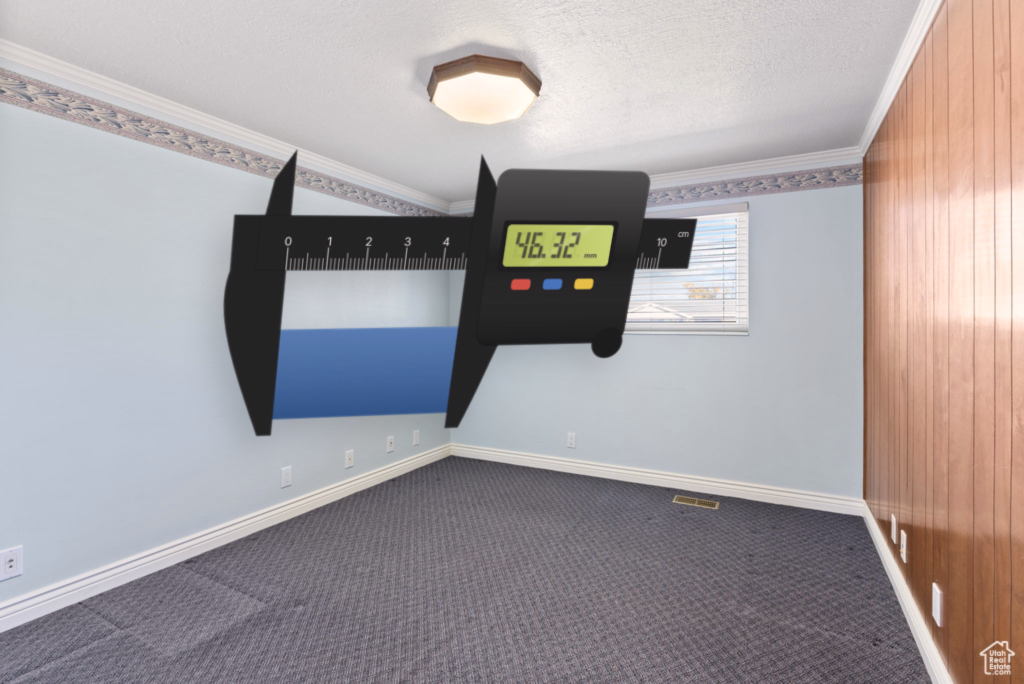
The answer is 46.32 mm
